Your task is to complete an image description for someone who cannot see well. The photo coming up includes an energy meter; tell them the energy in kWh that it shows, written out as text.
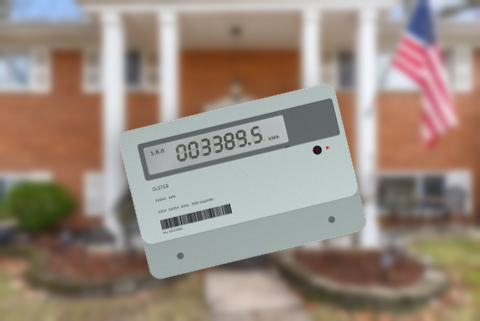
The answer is 3389.5 kWh
